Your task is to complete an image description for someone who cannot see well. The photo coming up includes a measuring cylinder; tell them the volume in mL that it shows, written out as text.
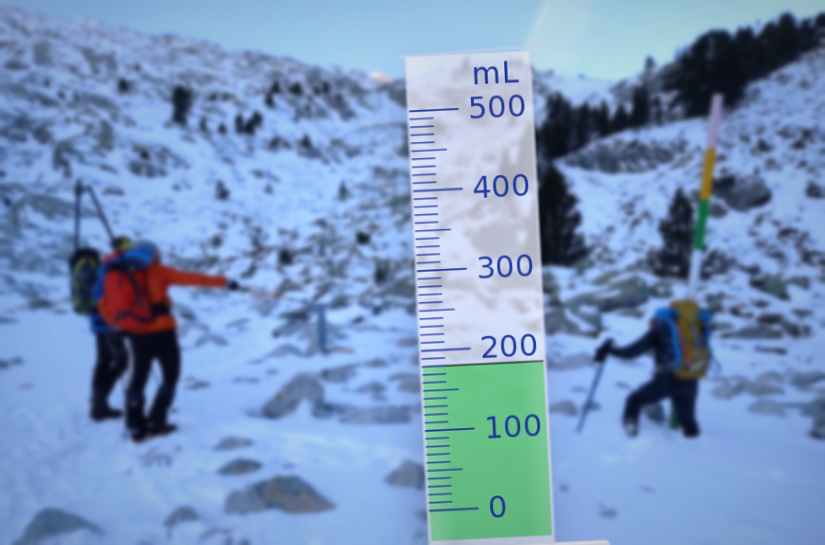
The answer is 180 mL
